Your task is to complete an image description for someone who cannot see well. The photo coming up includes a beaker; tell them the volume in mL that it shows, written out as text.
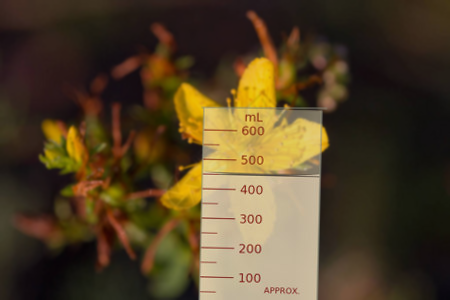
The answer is 450 mL
